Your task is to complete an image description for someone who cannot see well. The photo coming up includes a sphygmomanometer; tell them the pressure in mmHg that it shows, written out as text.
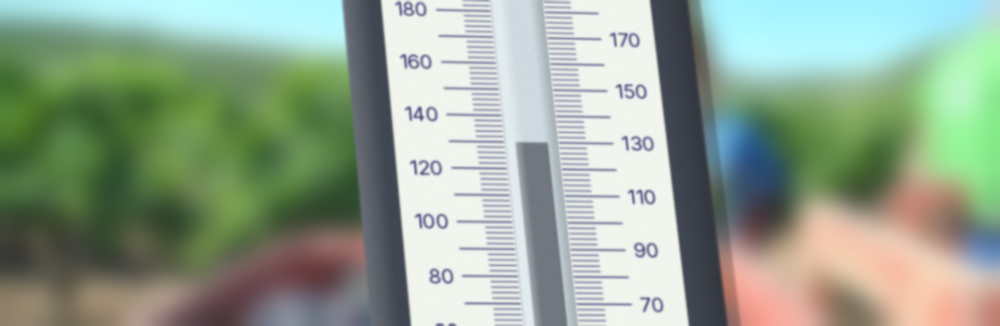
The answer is 130 mmHg
